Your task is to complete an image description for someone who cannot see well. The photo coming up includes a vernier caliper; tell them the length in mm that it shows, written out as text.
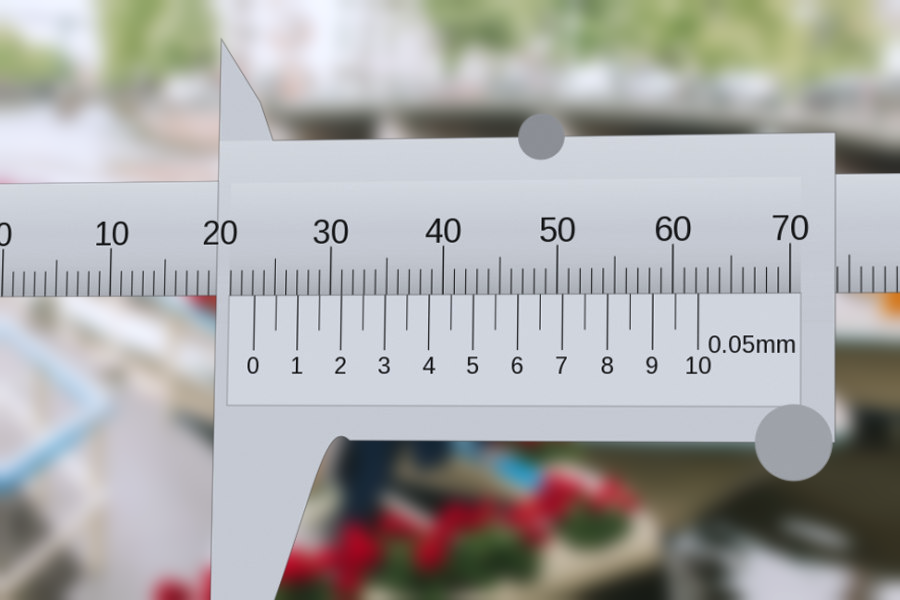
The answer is 23.2 mm
